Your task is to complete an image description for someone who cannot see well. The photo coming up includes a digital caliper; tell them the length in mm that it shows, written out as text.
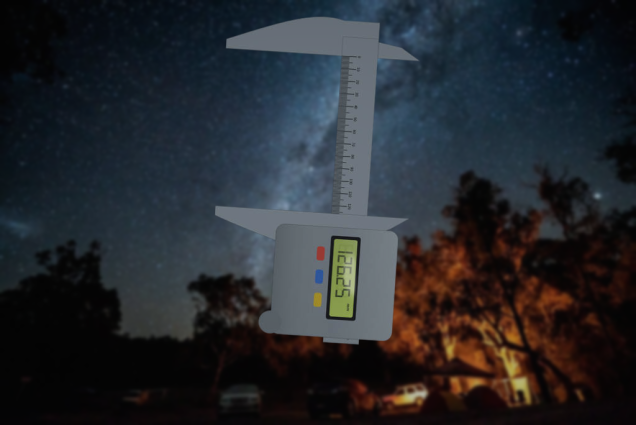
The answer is 126.25 mm
